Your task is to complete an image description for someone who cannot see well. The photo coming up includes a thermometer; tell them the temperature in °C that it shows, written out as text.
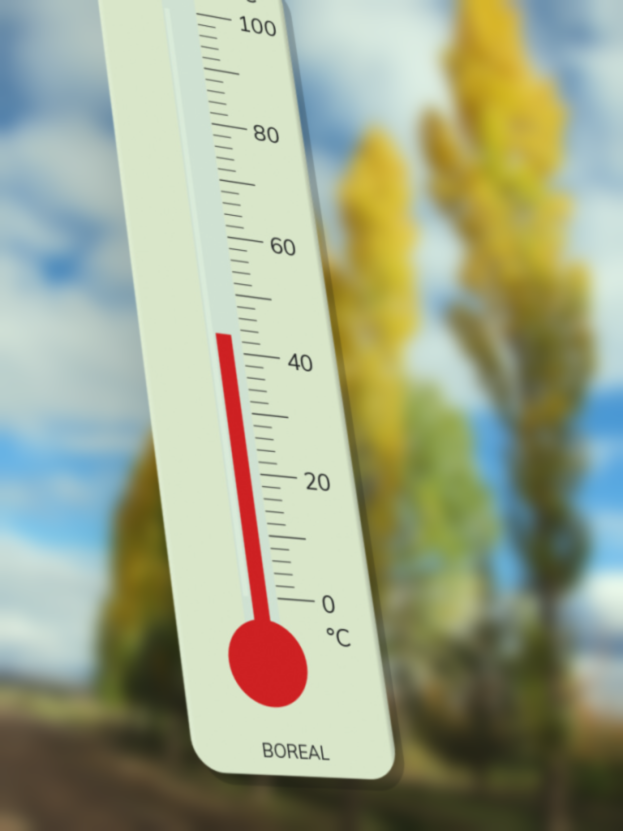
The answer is 43 °C
